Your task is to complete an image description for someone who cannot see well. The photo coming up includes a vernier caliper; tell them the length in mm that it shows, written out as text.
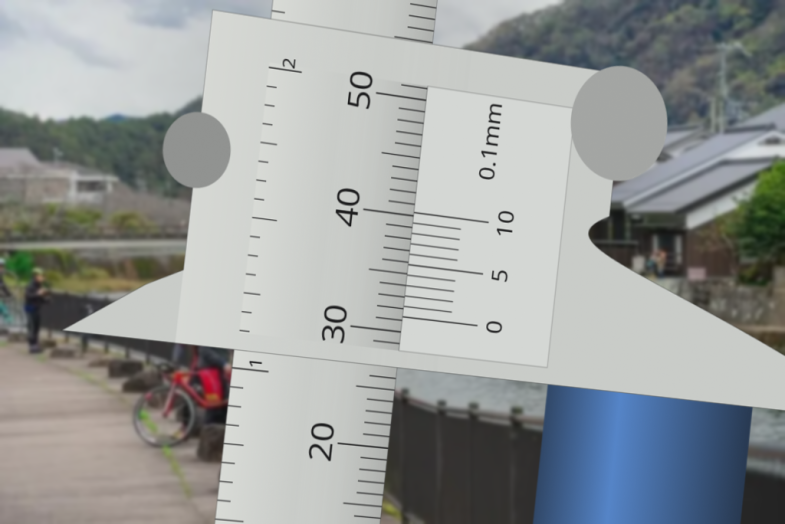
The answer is 31.3 mm
